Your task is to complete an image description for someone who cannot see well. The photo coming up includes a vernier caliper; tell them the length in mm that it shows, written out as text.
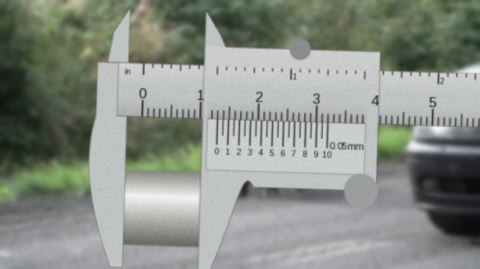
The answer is 13.0 mm
